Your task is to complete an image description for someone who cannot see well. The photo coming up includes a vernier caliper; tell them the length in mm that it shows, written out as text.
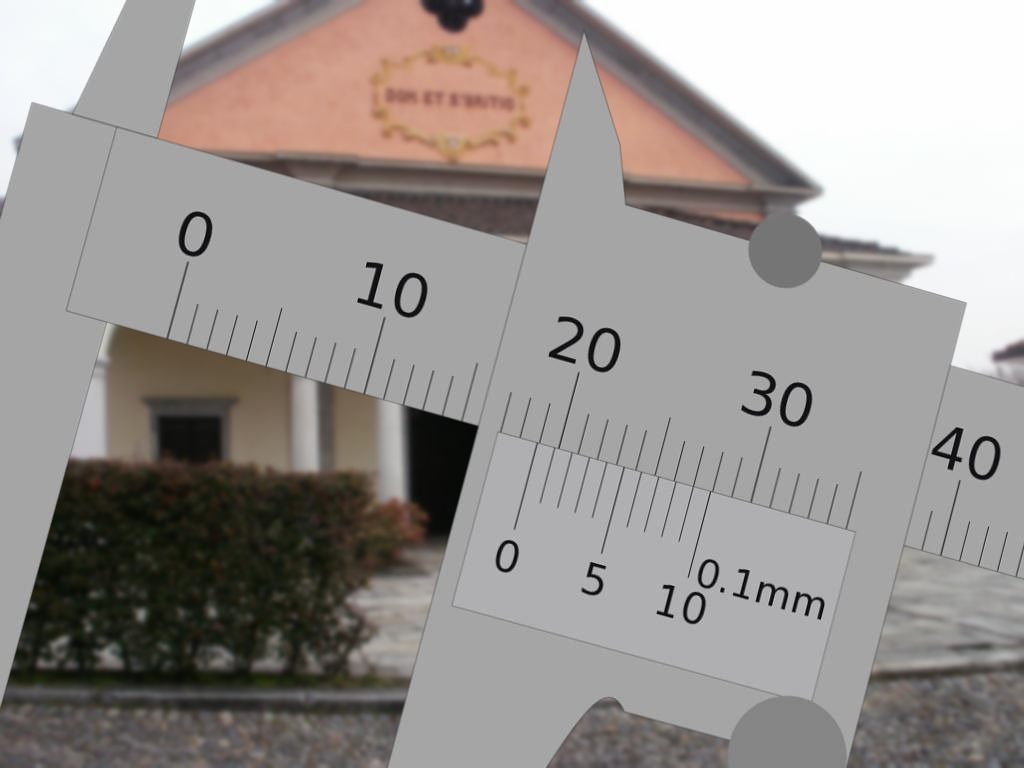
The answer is 18.9 mm
